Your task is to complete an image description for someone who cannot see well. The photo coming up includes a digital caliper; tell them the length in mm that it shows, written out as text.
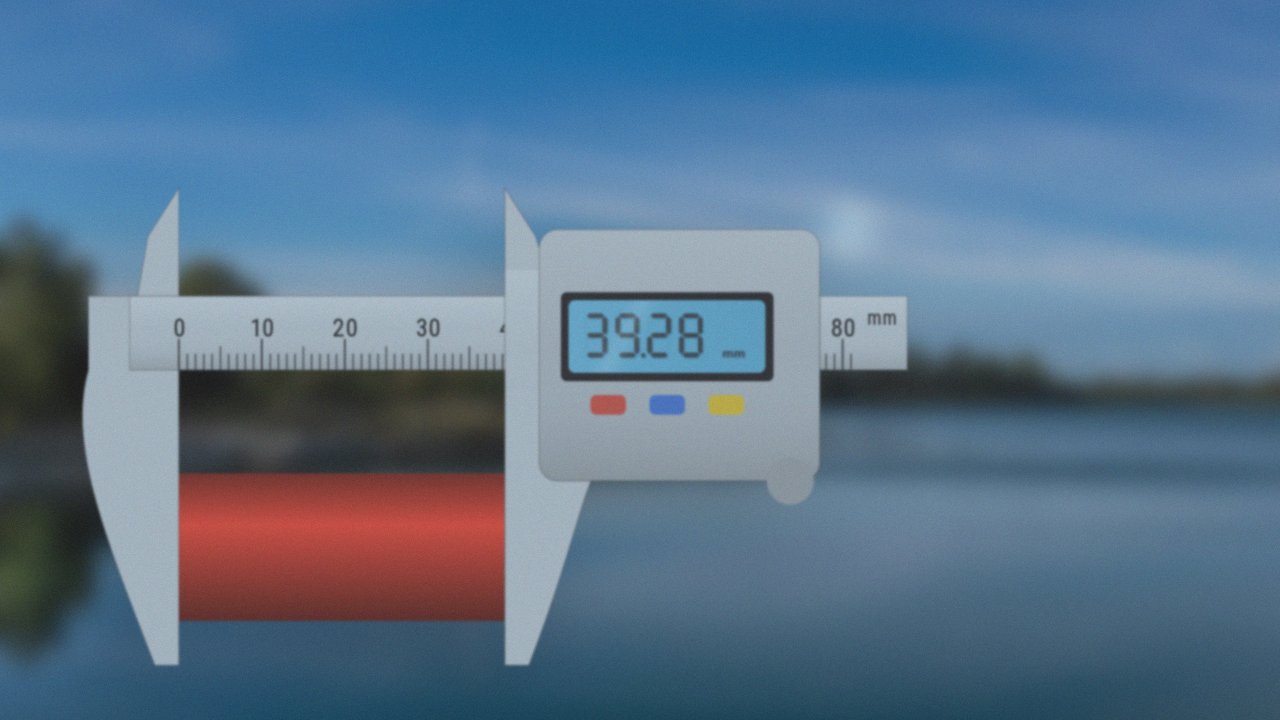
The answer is 39.28 mm
